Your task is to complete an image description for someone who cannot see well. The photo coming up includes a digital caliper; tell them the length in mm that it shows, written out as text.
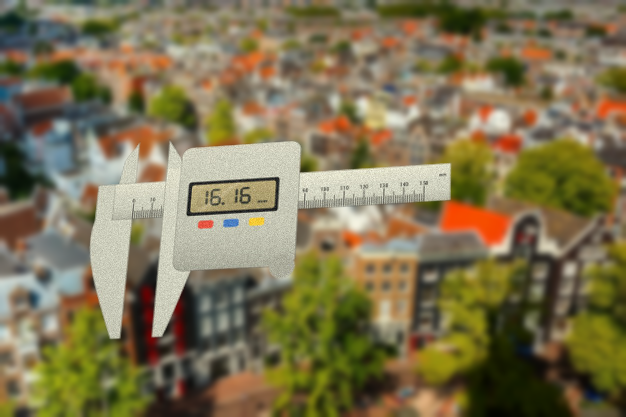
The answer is 16.16 mm
